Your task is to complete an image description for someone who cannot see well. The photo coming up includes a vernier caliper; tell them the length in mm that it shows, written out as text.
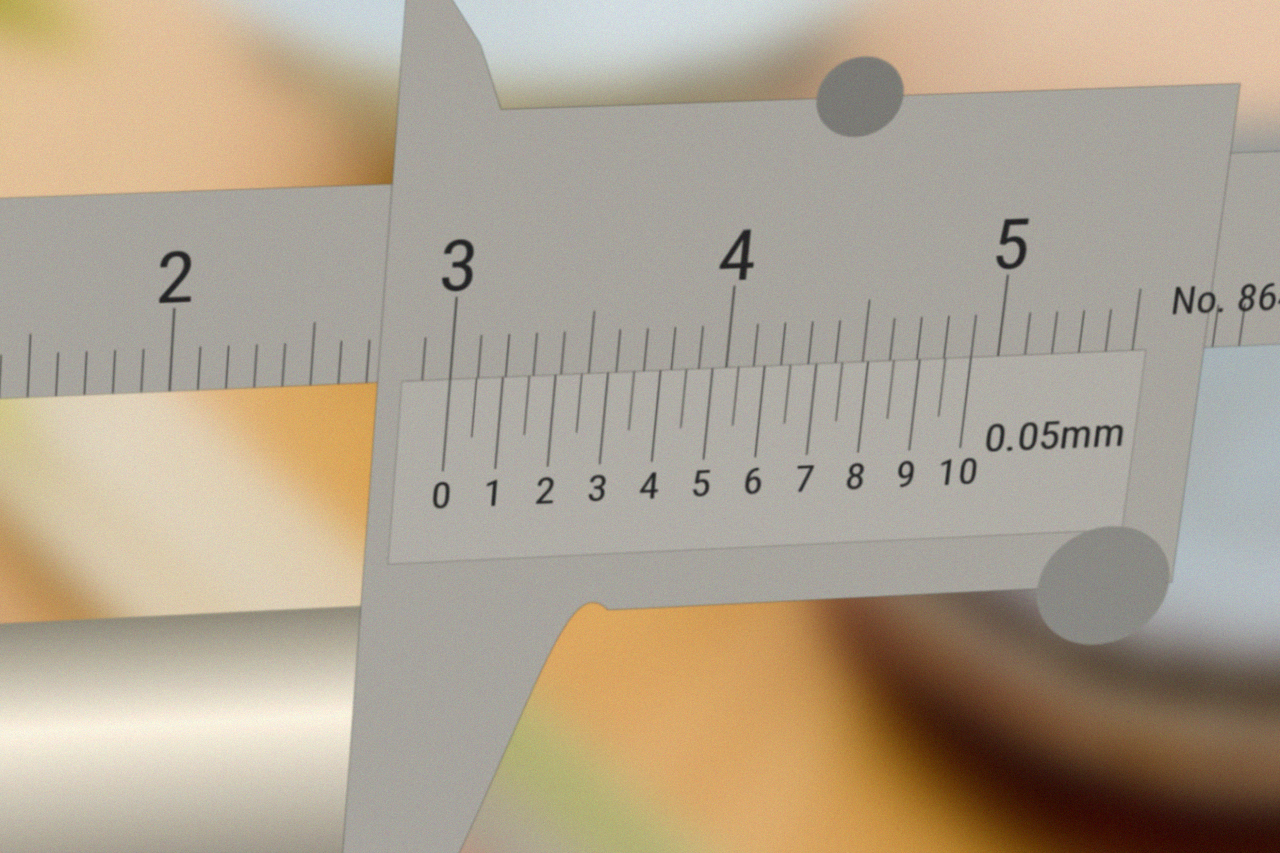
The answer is 30.0 mm
